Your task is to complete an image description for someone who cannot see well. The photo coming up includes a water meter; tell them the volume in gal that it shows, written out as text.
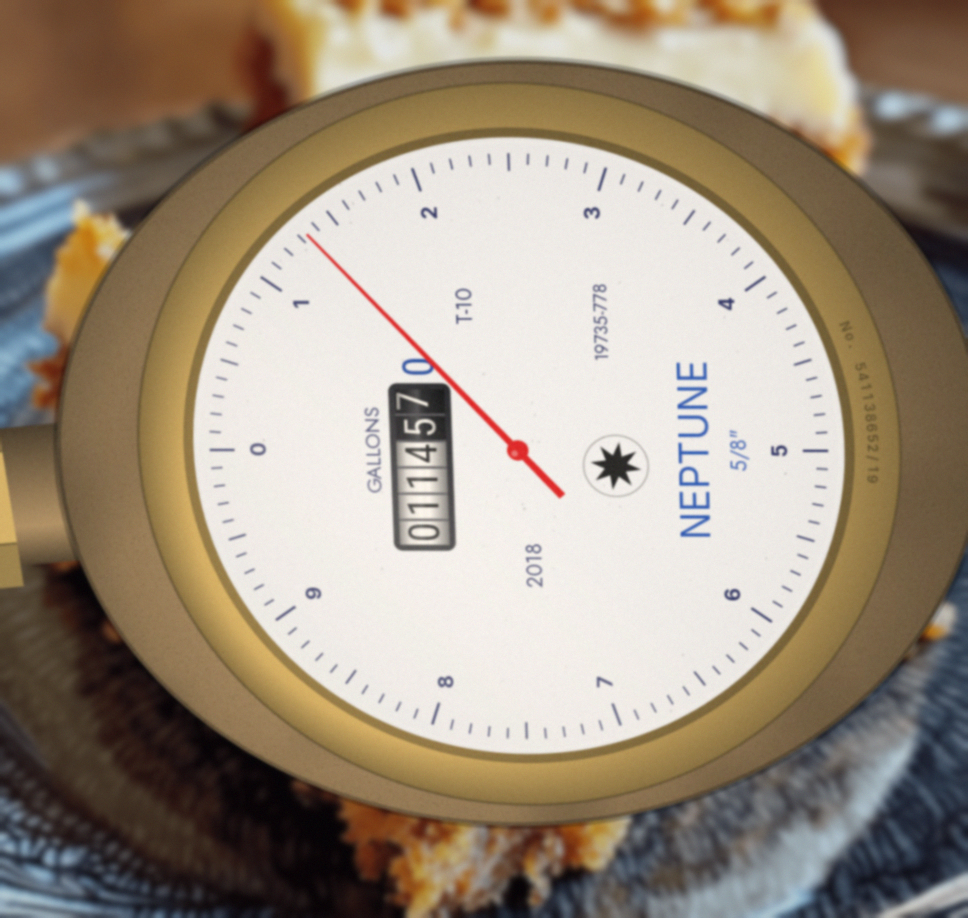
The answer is 114571.3 gal
